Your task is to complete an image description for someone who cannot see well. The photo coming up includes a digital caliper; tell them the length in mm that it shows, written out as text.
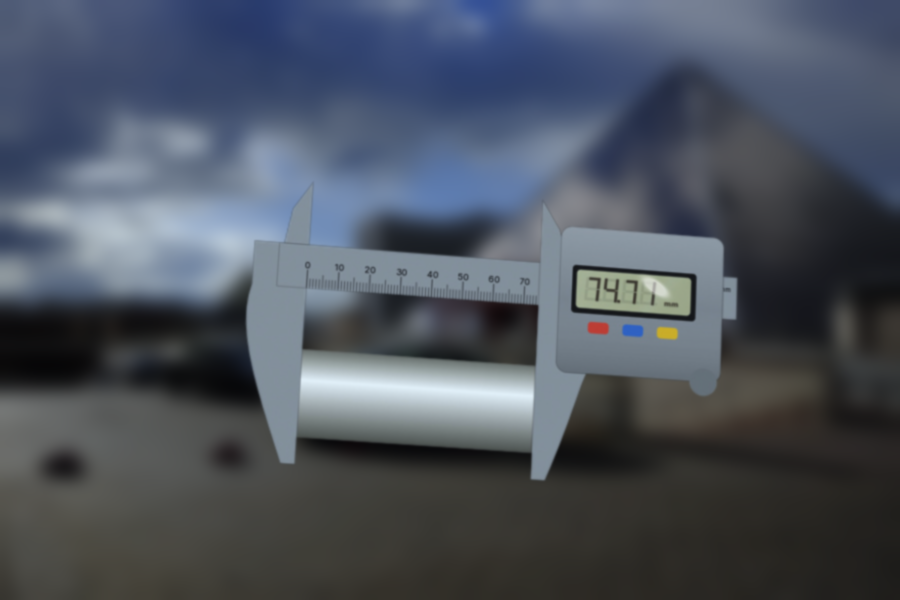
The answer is 74.71 mm
